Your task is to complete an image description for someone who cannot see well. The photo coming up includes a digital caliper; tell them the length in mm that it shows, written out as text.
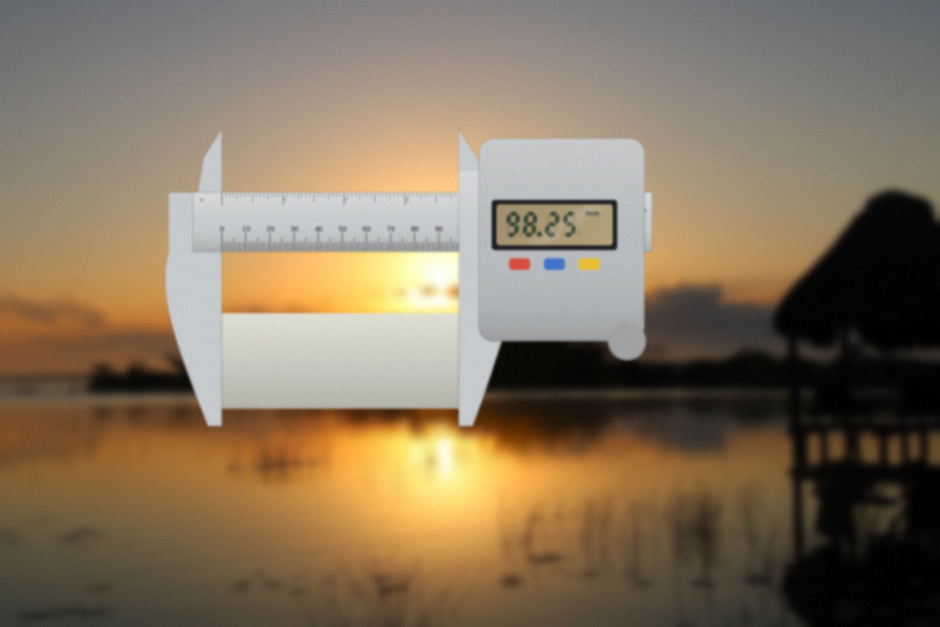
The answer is 98.25 mm
